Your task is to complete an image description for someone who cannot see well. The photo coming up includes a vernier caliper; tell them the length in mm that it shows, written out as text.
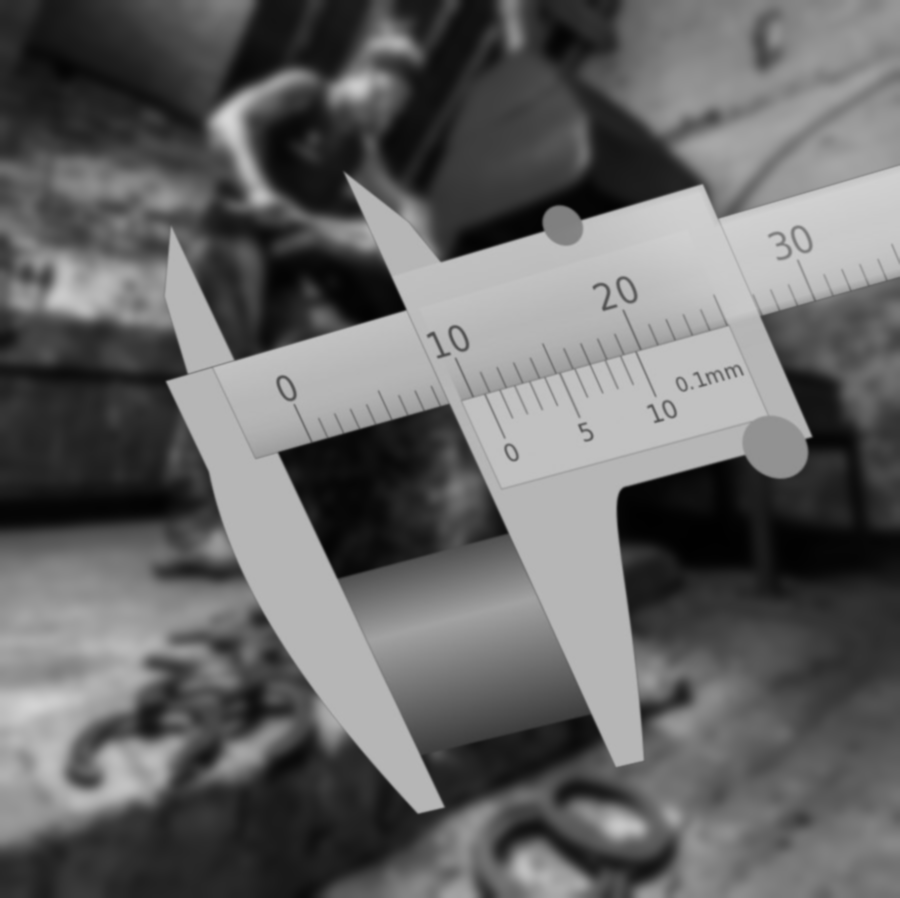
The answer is 10.7 mm
